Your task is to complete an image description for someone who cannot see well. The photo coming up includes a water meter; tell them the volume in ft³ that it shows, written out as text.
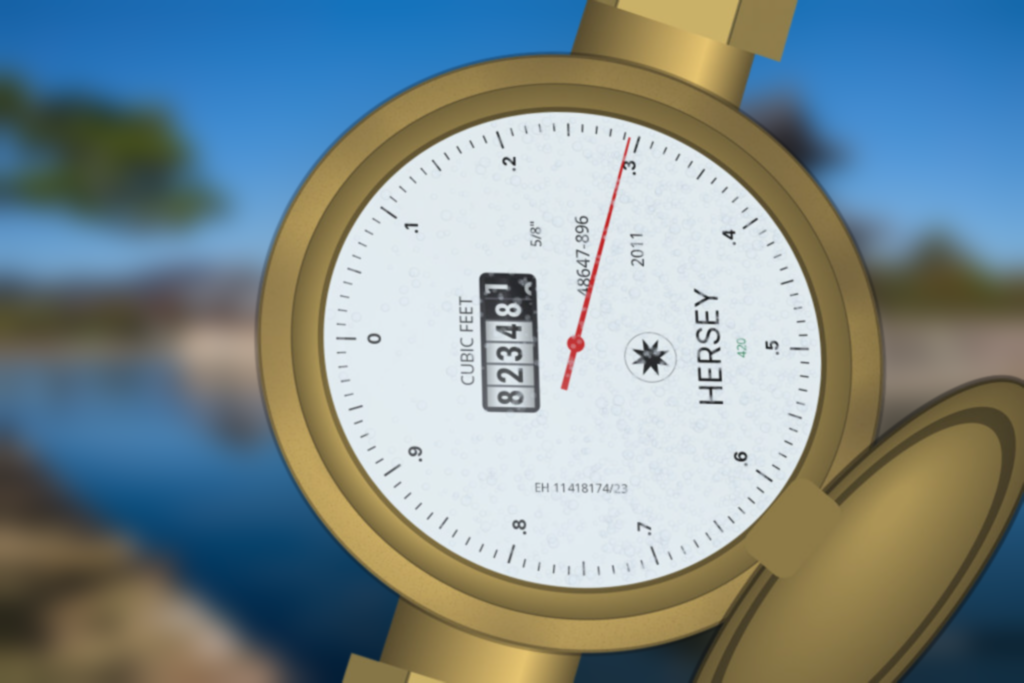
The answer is 823481.29 ft³
